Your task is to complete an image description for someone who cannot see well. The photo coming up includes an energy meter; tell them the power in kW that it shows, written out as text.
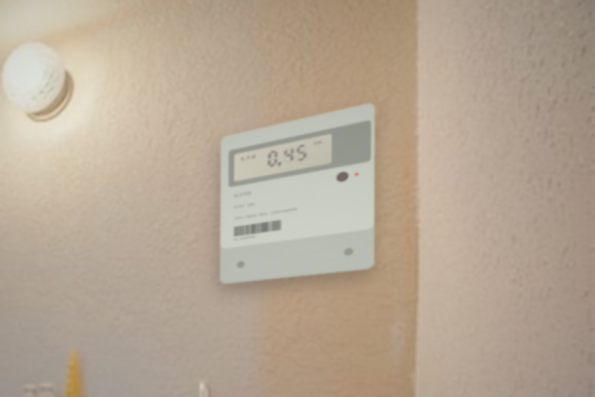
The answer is 0.45 kW
